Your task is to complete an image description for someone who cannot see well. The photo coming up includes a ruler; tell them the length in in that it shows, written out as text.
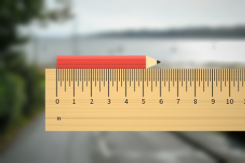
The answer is 6 in
